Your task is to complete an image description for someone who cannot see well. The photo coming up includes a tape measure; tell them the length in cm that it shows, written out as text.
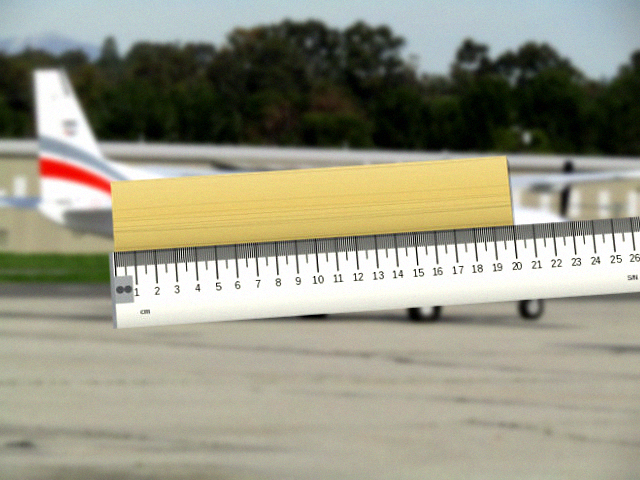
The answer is 20 cm
